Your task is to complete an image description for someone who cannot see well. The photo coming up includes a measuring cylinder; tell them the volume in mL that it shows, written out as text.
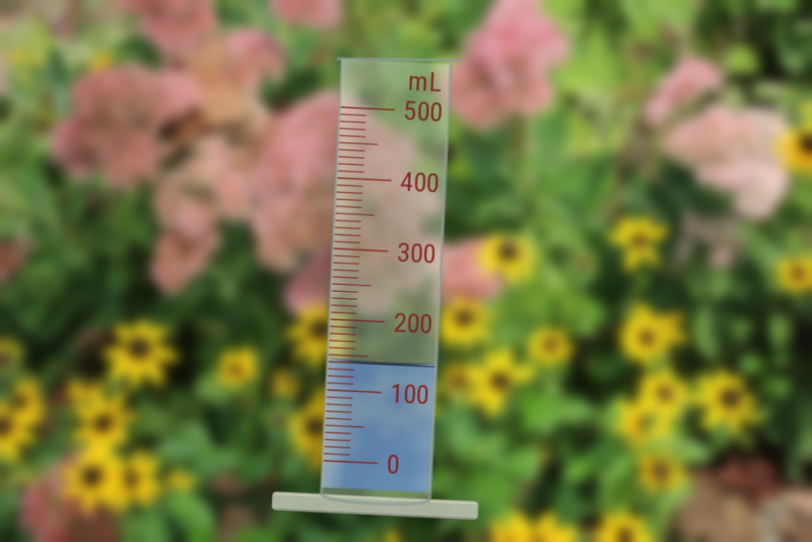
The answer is 140 mL
